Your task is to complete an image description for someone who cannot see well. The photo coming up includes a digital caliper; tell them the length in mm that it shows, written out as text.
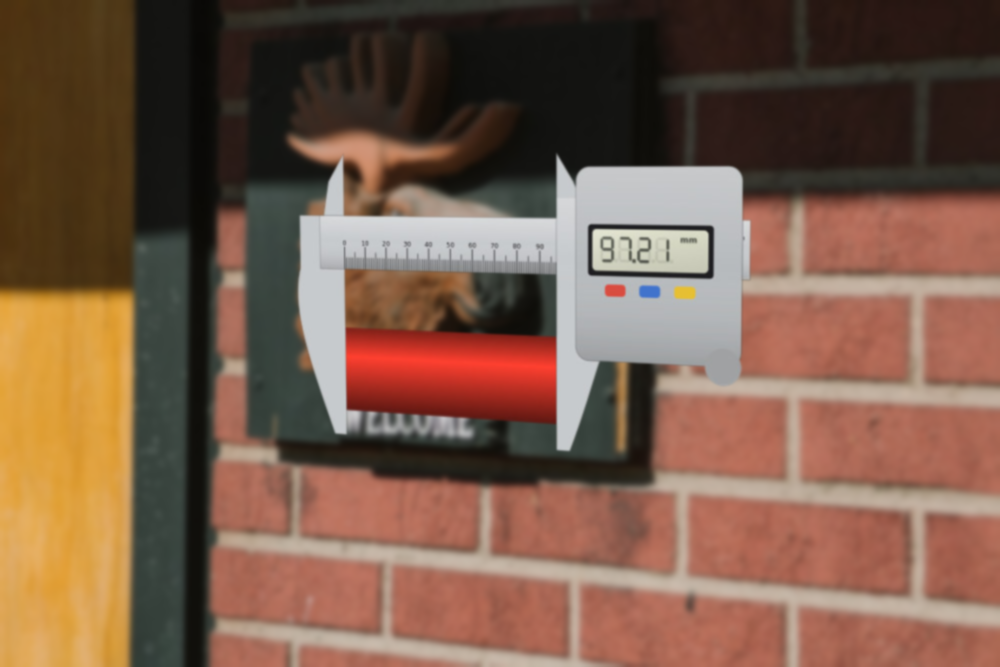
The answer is 97.21 mm
